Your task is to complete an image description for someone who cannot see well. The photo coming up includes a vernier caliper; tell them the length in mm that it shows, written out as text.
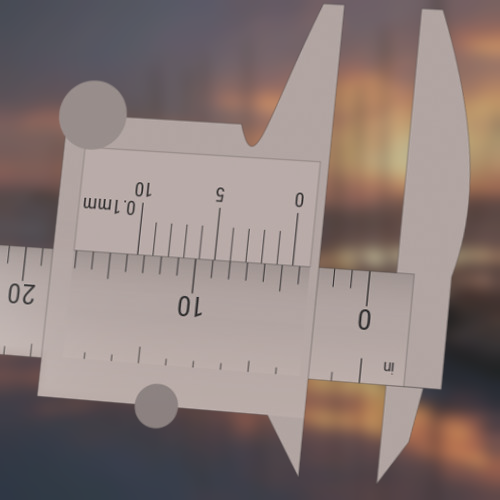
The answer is 4.4 mm
